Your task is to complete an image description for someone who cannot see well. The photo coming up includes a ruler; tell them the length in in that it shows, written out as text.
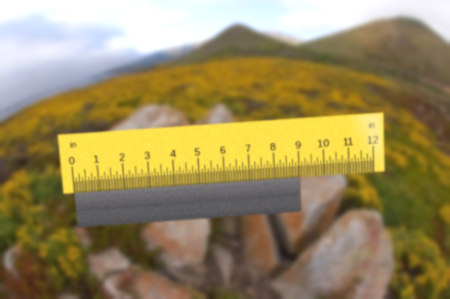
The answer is 9 in
